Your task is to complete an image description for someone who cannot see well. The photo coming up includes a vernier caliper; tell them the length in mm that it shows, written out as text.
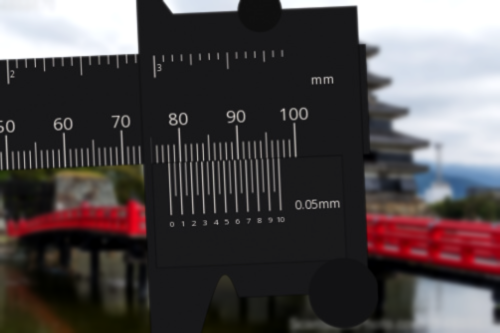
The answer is 78.0 mm
